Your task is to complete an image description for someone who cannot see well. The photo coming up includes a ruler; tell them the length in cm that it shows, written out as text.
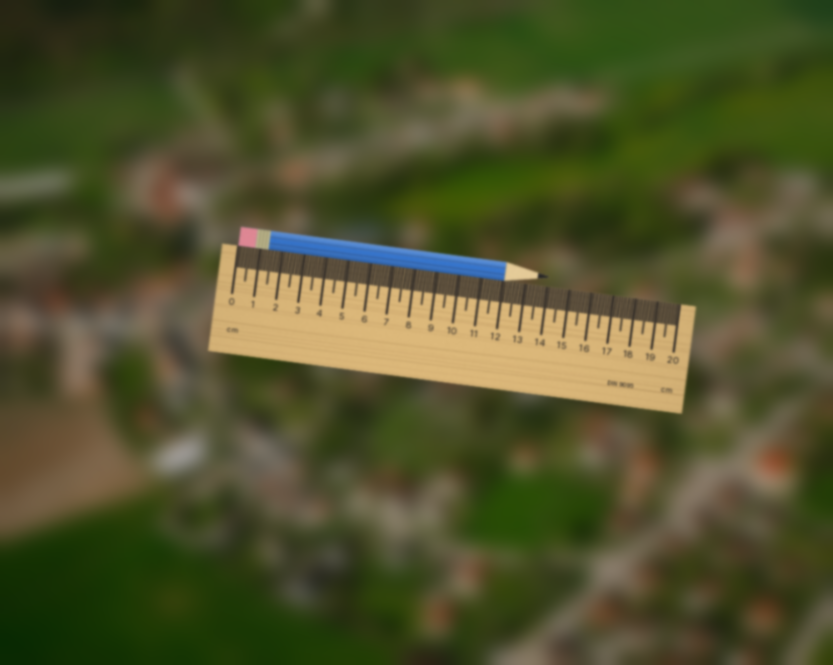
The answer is 14 cm
